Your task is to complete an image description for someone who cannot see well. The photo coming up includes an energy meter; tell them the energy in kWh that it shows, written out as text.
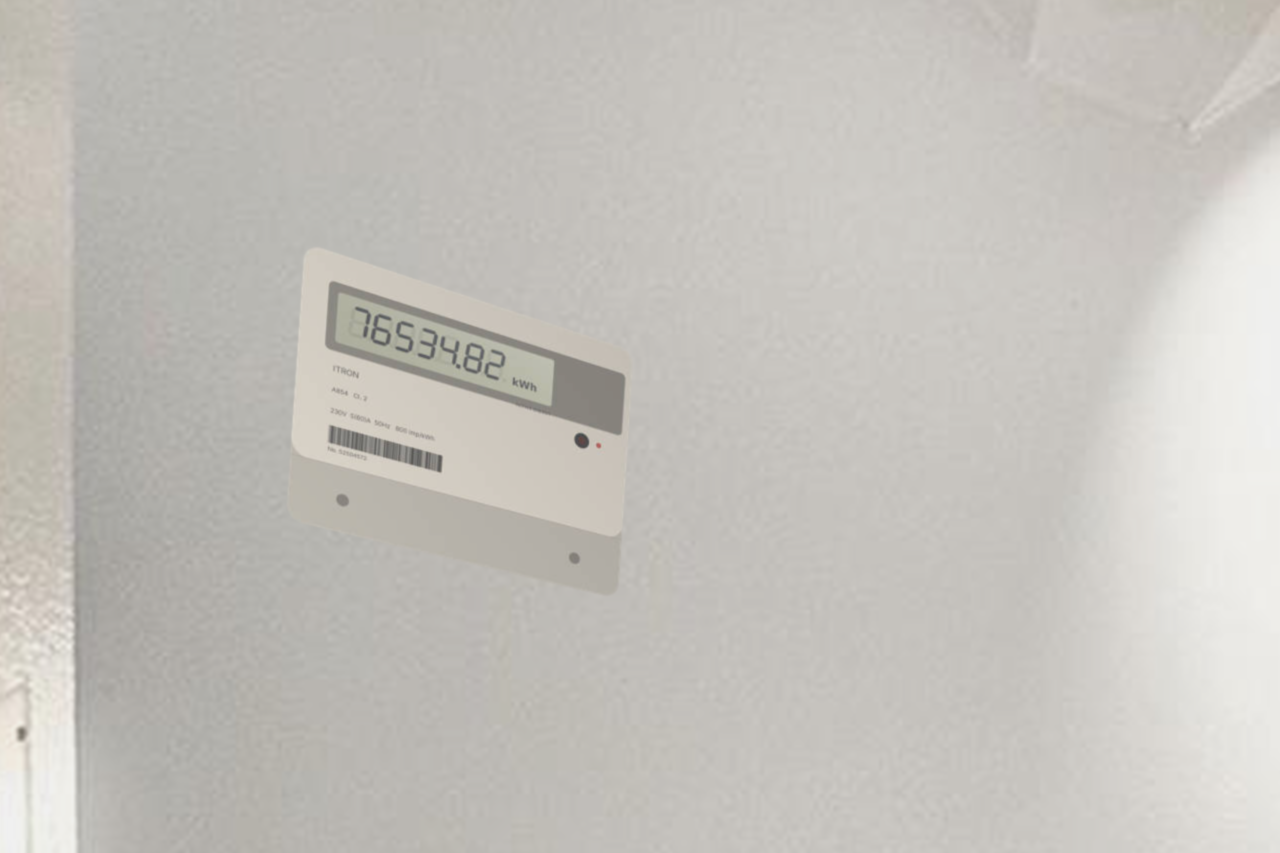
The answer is 76534.82 kWh
